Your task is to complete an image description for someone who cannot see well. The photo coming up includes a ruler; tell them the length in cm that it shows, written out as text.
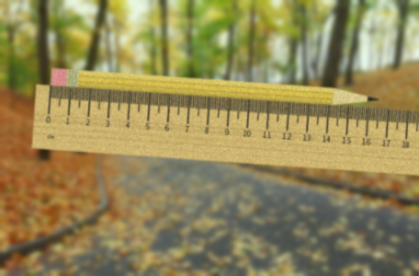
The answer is 16.5 cm
